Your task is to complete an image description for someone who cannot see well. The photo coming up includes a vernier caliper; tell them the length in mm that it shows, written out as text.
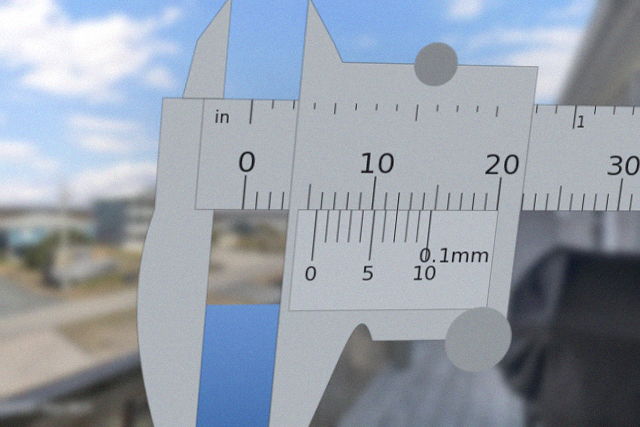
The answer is 5.7 mm
